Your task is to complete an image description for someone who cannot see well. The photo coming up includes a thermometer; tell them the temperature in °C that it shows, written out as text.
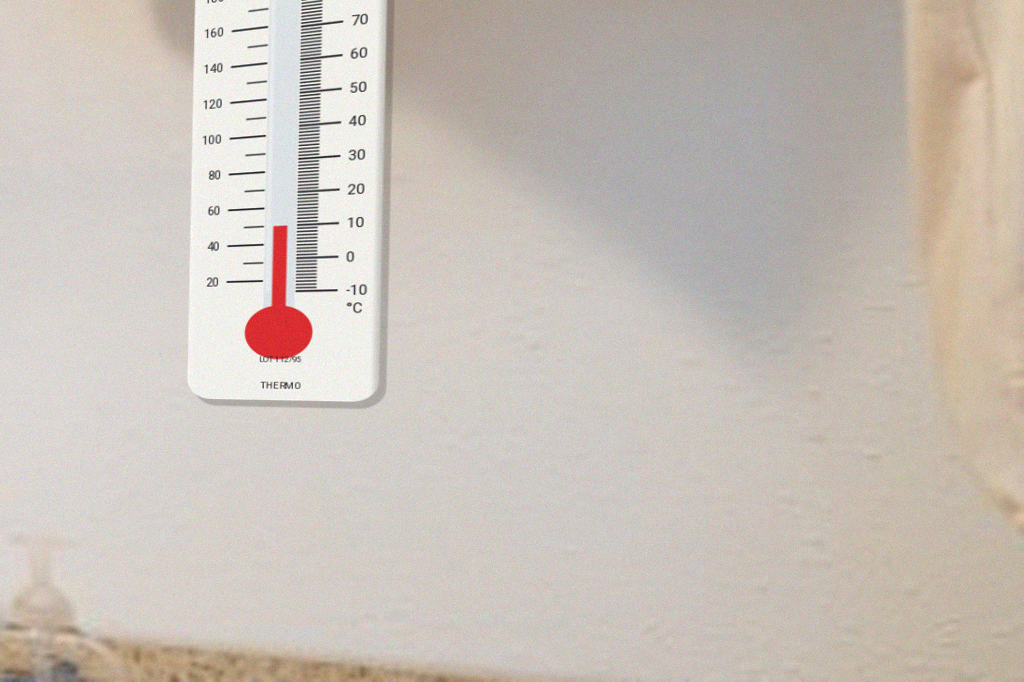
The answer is 10 °C
